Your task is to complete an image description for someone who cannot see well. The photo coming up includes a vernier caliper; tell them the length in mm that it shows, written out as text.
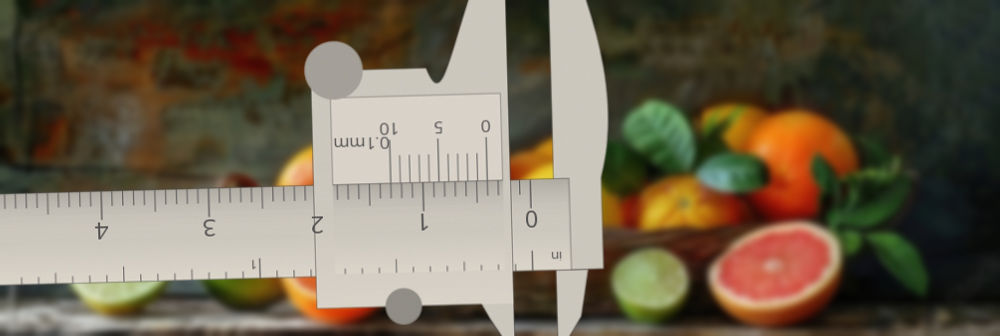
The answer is 4.0 mm
